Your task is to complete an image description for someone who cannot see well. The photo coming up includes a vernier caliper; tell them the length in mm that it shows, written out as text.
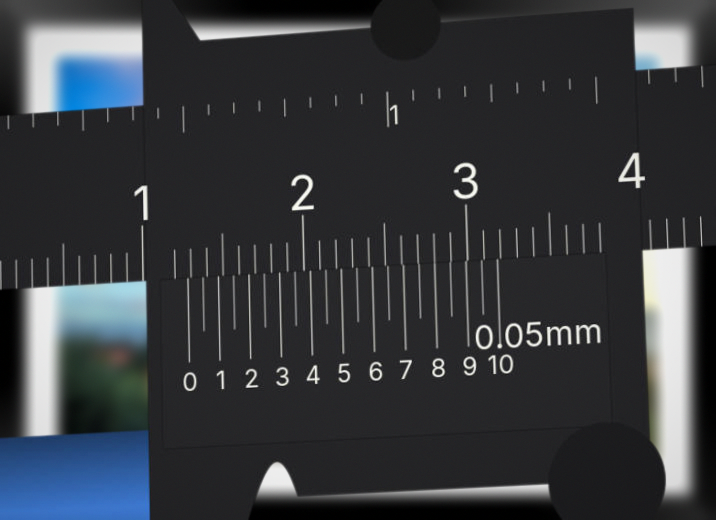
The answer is 12.8 mm
